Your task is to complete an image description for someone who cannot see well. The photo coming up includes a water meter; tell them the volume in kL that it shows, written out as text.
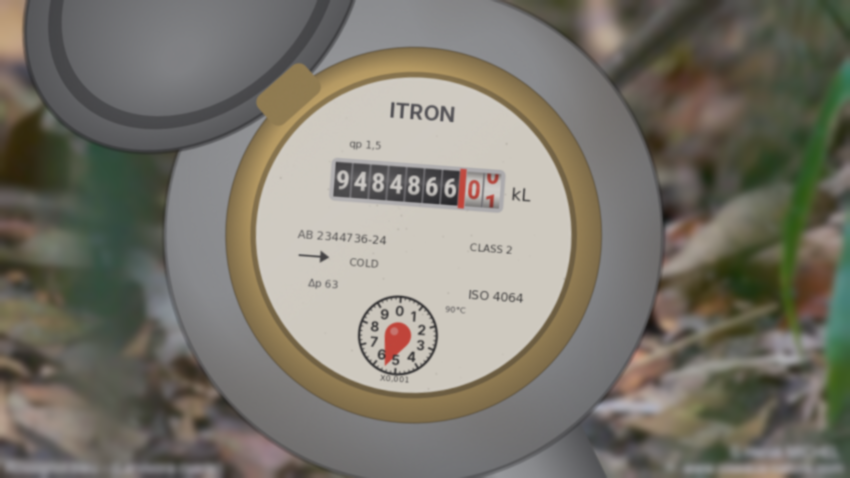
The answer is 9484866.005 kL
